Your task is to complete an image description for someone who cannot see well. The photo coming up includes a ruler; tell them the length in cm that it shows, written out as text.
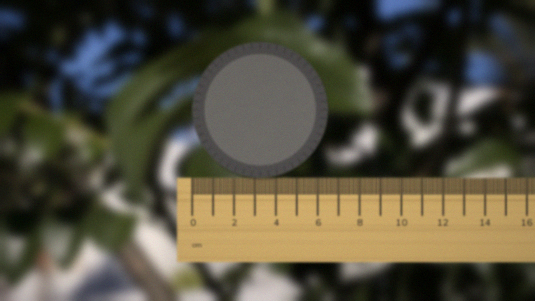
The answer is 6.5 cm
